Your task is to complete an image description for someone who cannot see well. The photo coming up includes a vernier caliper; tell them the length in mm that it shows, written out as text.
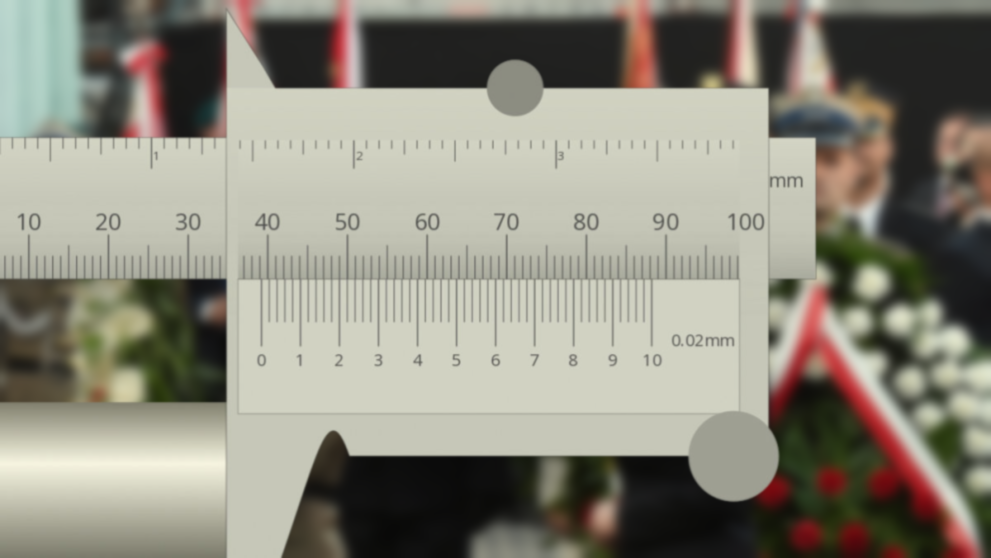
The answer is 39.2 mm
